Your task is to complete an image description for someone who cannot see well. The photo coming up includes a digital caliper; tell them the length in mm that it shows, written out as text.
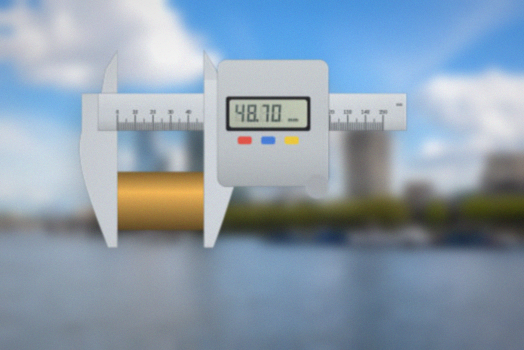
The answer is 48.70 mm
